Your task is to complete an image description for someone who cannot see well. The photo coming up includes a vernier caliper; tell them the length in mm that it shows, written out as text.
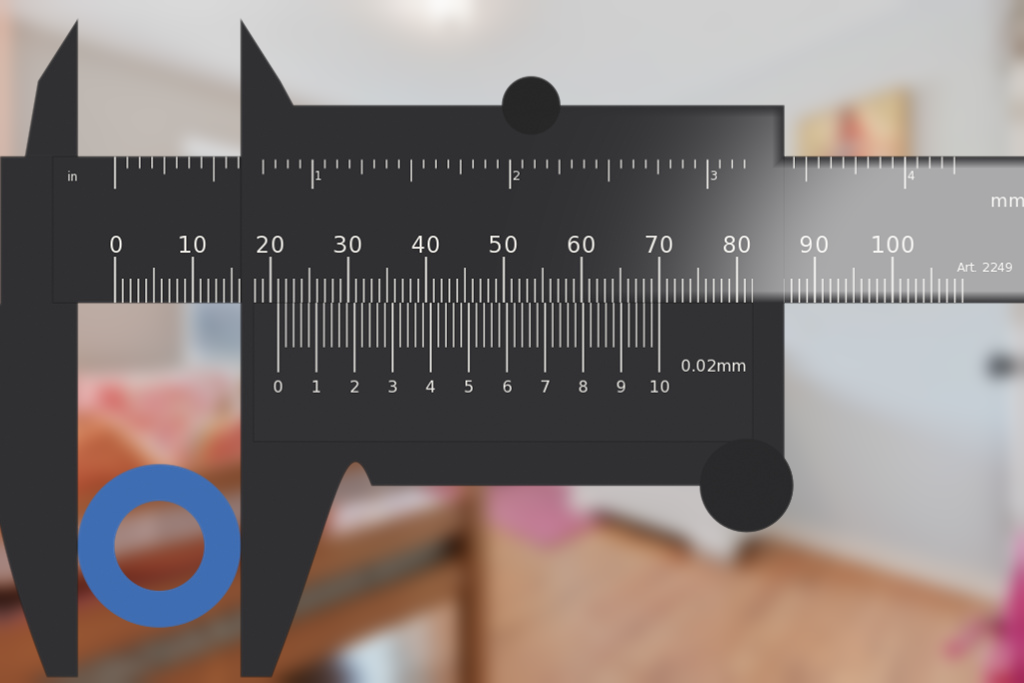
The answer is 21.0 mm
